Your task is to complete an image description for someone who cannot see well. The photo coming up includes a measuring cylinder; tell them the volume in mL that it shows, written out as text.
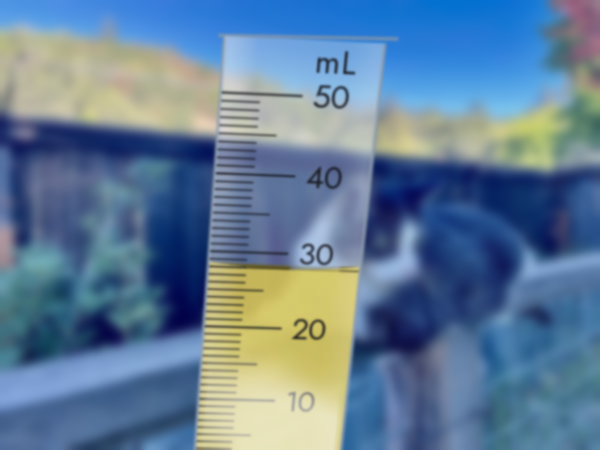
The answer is 28 mL
